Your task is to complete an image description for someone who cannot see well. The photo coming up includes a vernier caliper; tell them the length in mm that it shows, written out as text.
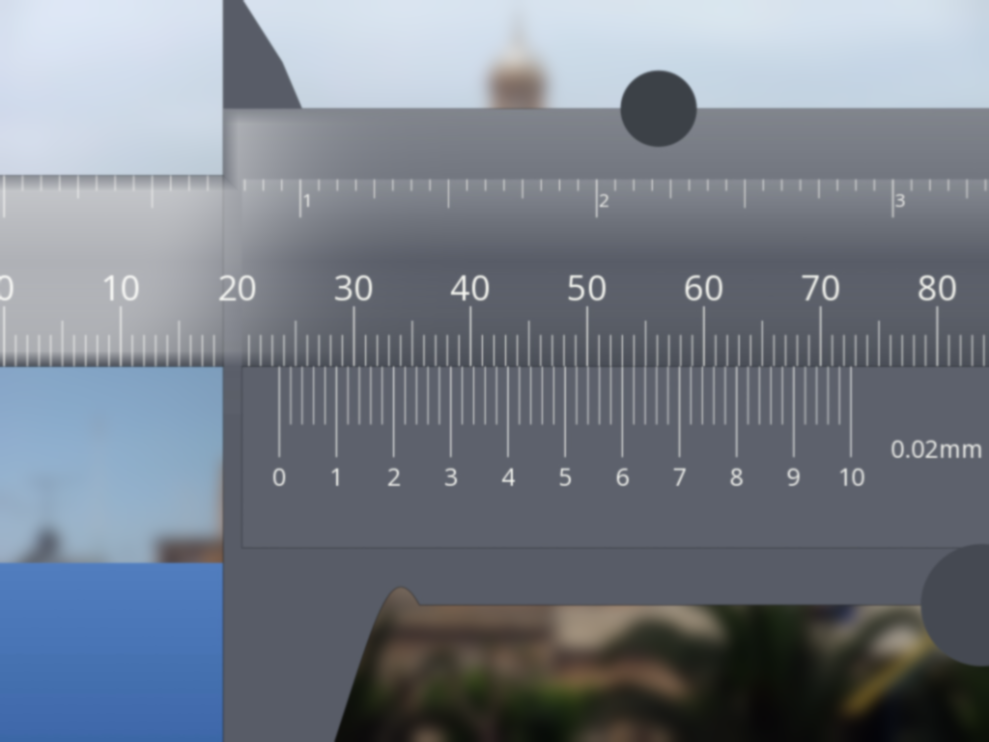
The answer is 23.6 mm
